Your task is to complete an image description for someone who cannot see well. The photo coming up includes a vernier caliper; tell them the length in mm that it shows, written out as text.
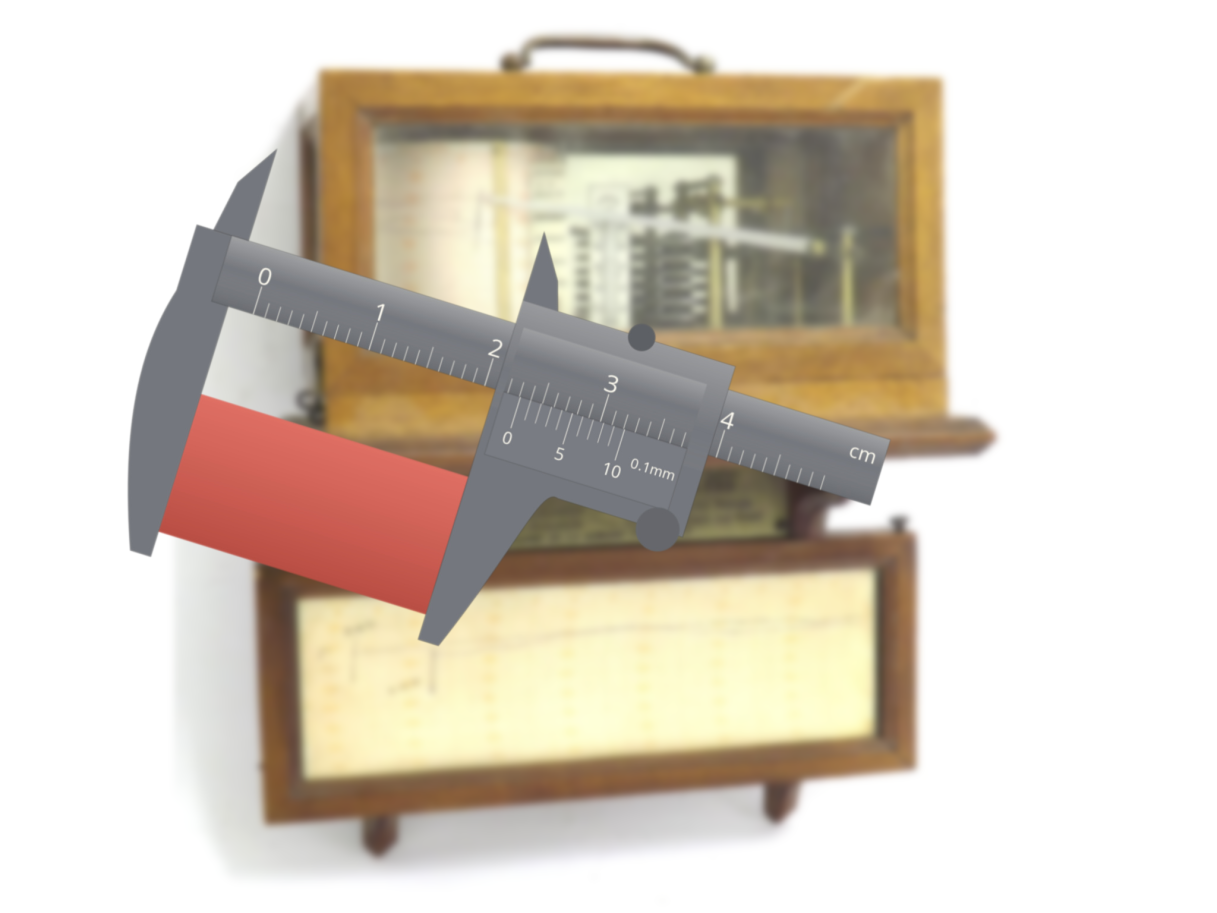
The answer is 23.1 mm
